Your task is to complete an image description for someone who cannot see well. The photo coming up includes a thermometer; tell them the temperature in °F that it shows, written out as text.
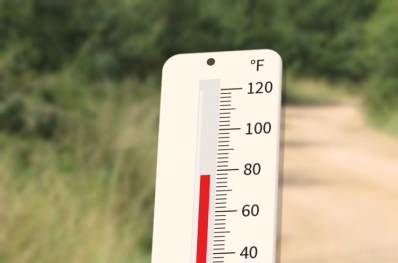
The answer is 78 °F
